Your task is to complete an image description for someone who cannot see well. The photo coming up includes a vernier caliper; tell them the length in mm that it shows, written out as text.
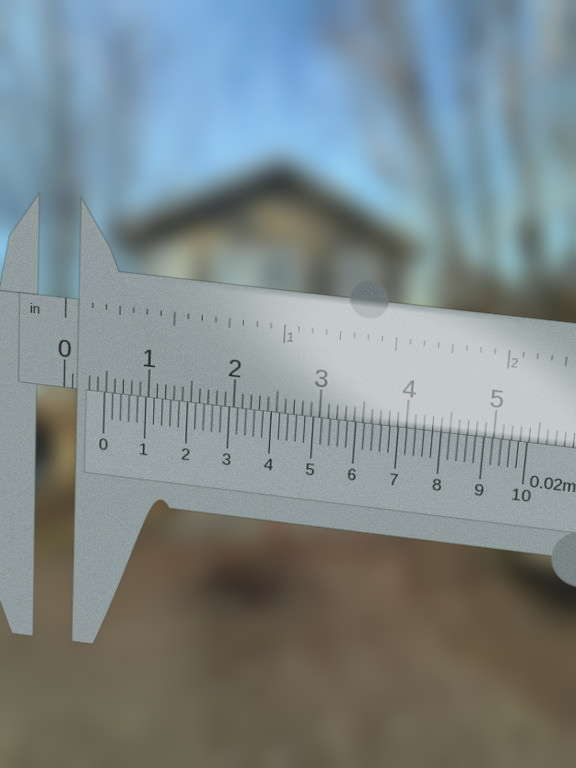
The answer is 4.8 mm
